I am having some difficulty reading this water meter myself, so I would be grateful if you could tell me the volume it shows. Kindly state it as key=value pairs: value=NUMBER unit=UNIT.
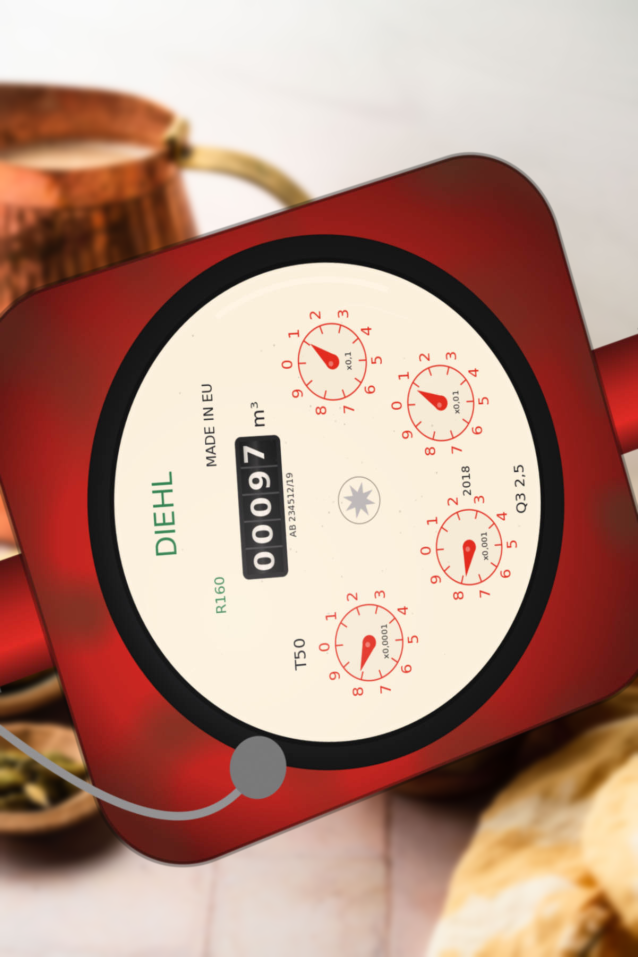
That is value=97.1078 unit=m³
